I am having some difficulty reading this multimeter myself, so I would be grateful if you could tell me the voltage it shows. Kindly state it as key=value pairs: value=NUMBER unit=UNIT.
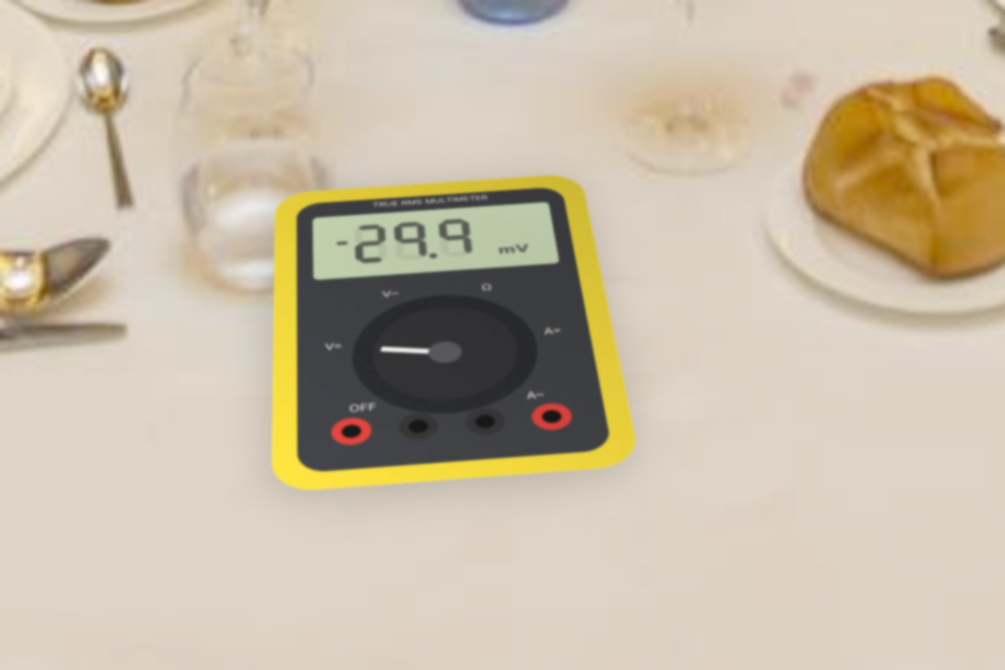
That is value=-29.9 unit=mV
